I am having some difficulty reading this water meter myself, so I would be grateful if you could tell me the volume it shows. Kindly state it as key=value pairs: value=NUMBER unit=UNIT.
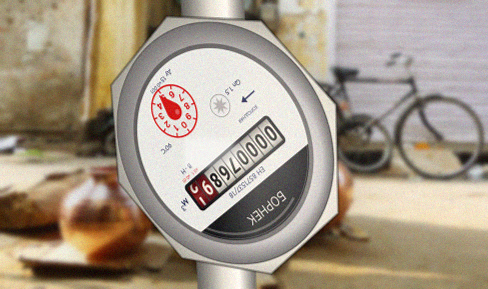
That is value=768.914 unit=m³
